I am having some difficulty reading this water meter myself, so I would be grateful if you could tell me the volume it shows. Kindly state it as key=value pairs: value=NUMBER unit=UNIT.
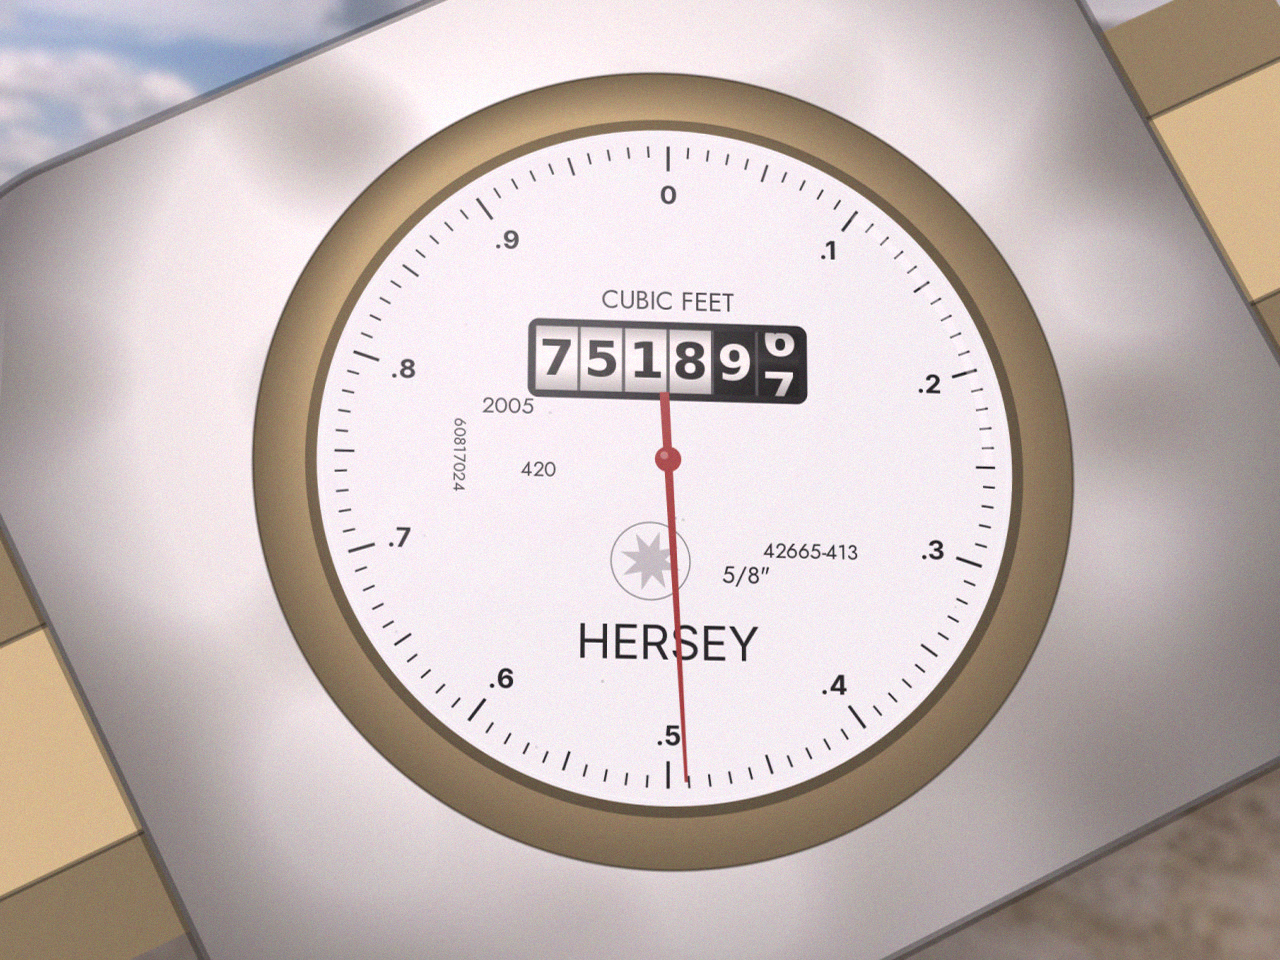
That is value=751896.49 unit=ft³
